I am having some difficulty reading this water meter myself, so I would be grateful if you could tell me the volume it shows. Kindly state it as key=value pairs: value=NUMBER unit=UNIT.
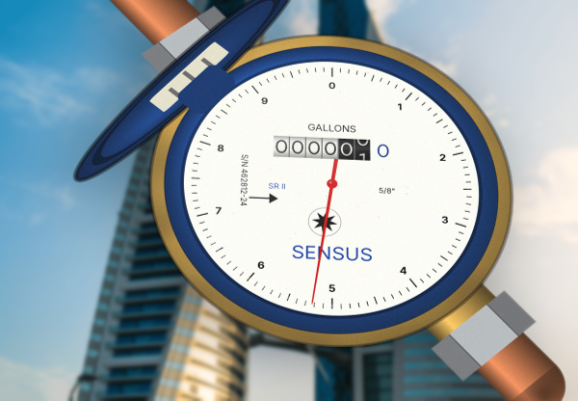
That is value=5.2 unit=gal
